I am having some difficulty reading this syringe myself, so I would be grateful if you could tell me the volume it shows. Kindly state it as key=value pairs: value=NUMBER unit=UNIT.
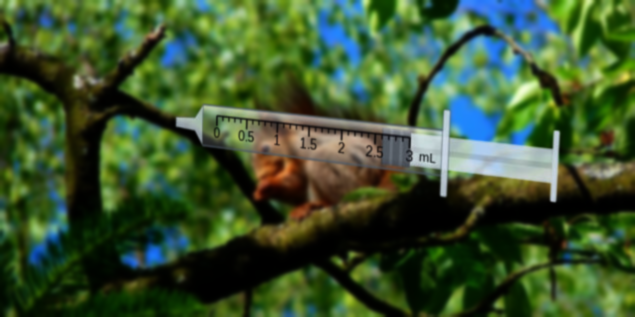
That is value=2.6 unit=mL
